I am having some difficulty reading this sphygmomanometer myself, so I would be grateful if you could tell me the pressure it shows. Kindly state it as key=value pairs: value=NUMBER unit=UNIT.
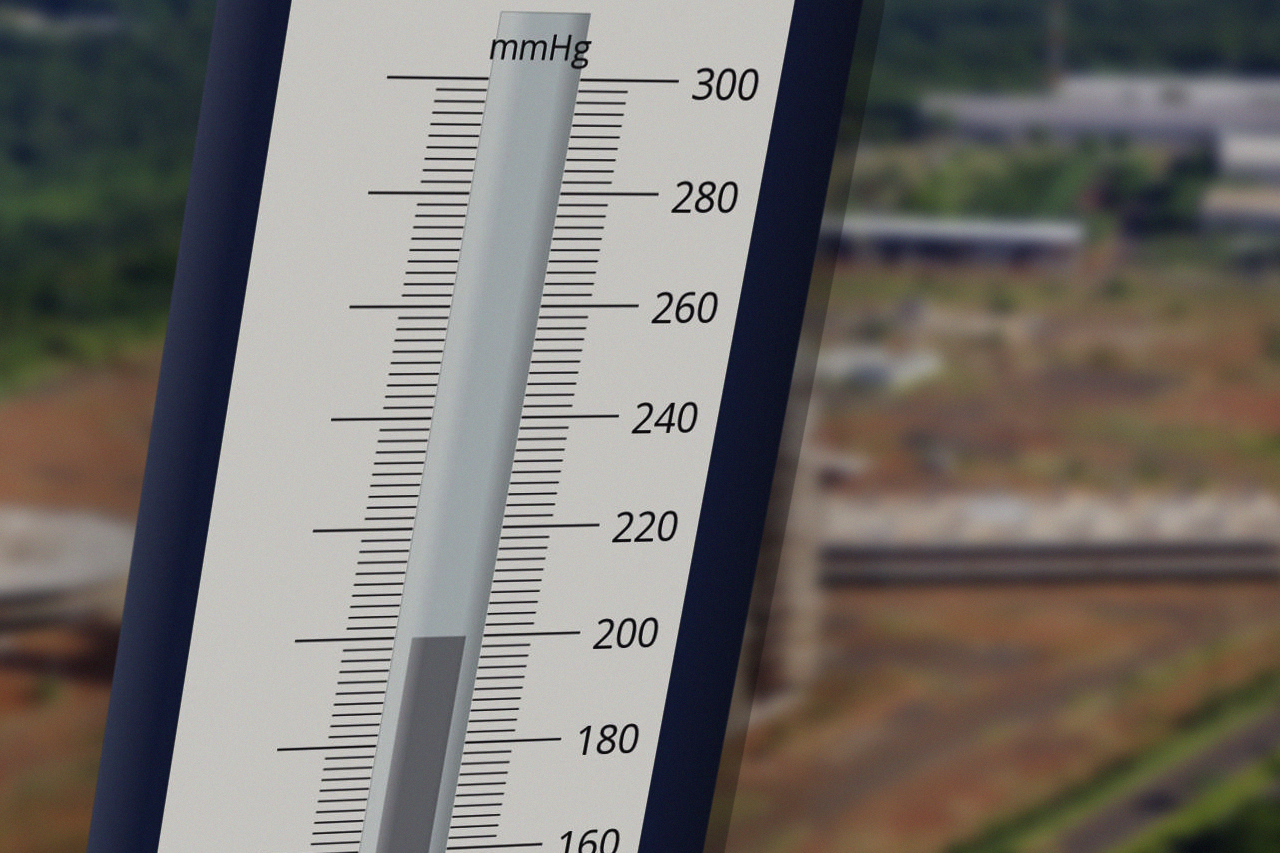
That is value=200 unit=mmHg
